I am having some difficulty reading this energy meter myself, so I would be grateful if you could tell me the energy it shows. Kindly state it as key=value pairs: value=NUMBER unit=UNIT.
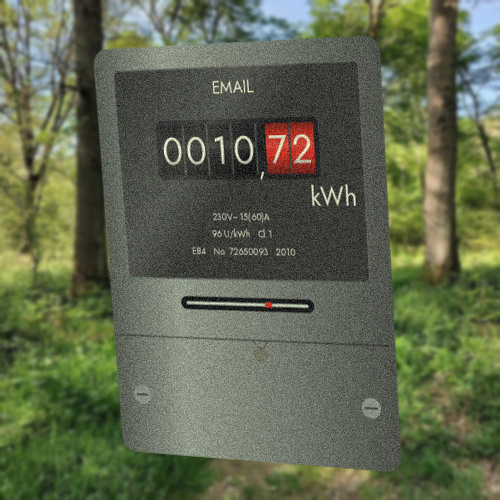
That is value=10.72 unit=kWh
